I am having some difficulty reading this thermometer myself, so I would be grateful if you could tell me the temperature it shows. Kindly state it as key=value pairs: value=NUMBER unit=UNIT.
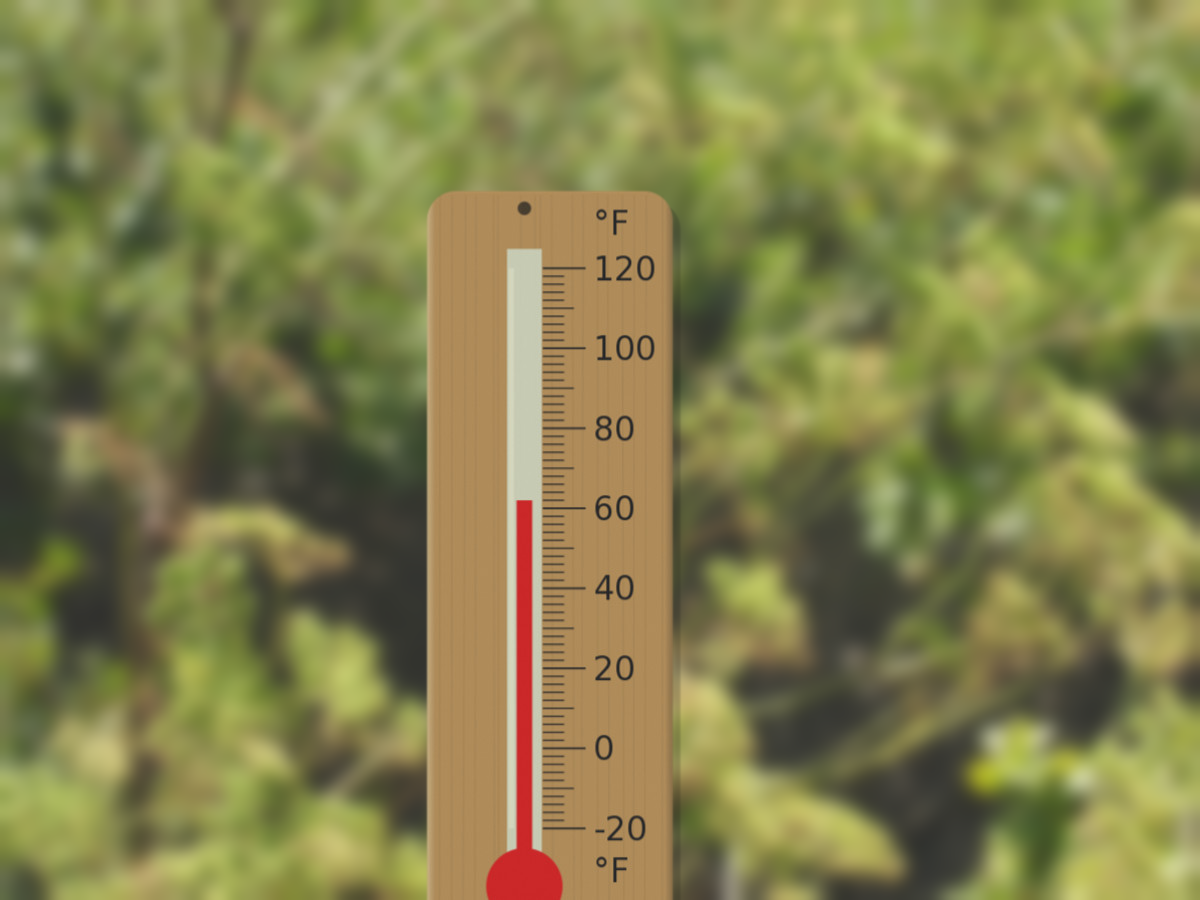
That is value=62 unit=°F
